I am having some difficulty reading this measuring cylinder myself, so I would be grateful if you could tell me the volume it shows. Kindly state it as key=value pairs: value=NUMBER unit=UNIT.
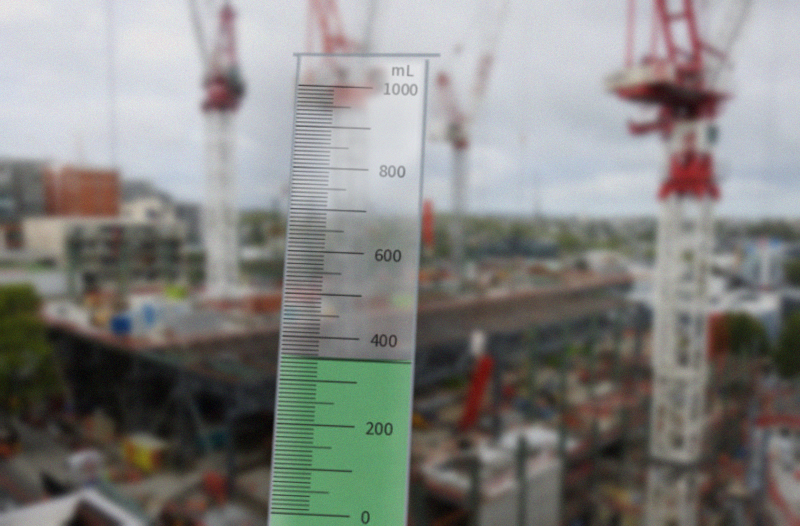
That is value=350 unit=mL
